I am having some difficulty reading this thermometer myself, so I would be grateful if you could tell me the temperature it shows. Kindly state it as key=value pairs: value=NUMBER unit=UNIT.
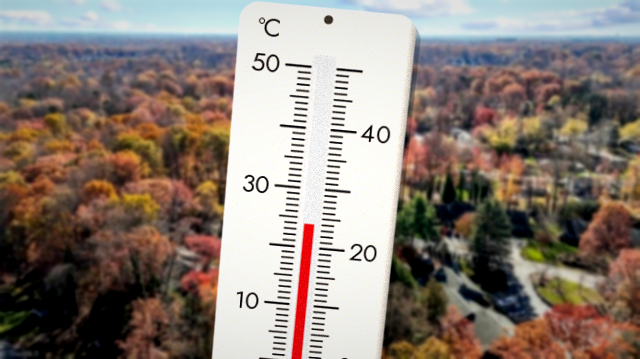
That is value=24 unit=°C
